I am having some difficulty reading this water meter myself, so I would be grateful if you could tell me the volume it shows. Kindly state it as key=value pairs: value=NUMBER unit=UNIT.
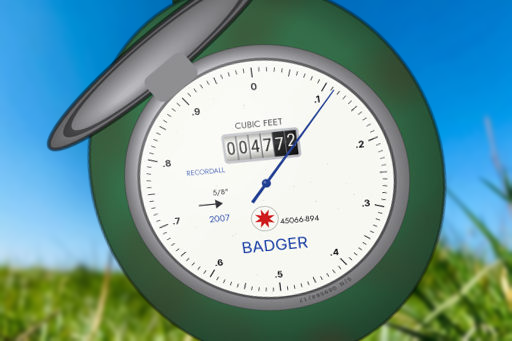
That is value=4772.11 unit=ft³
